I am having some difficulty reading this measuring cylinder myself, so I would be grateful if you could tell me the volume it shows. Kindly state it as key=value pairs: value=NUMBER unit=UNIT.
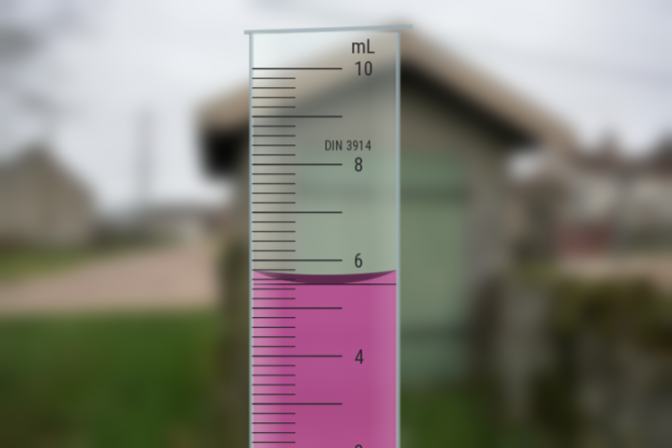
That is value=5.5 unit=mL
